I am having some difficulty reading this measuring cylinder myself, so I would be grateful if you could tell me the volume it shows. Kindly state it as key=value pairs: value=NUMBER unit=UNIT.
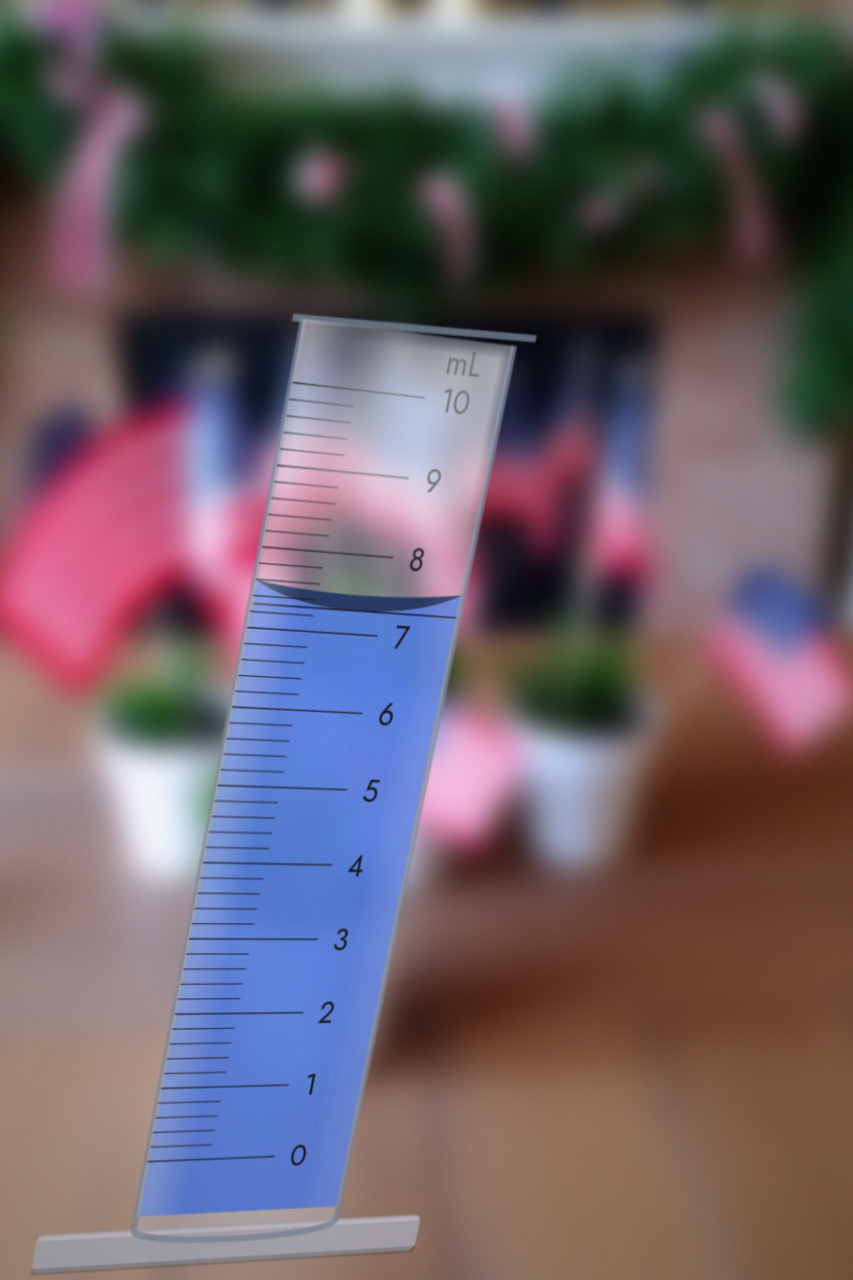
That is value=7.3 unit=mL
